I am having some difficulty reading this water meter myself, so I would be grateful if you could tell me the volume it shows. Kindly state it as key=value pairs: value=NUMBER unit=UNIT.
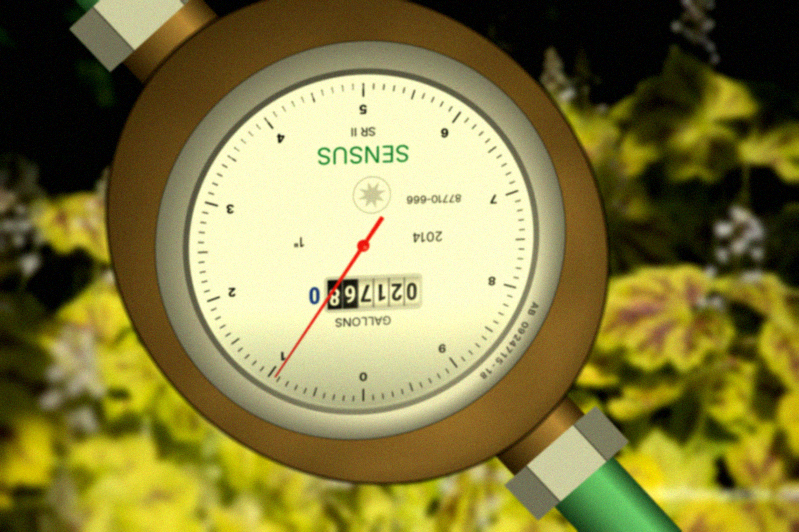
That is value=217680.9 unit=gal
